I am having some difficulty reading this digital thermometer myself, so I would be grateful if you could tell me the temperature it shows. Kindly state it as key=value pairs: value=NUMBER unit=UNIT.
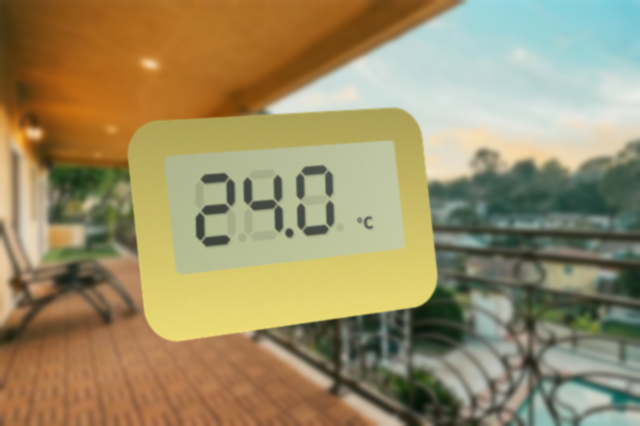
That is value=24.0 unit=°C
